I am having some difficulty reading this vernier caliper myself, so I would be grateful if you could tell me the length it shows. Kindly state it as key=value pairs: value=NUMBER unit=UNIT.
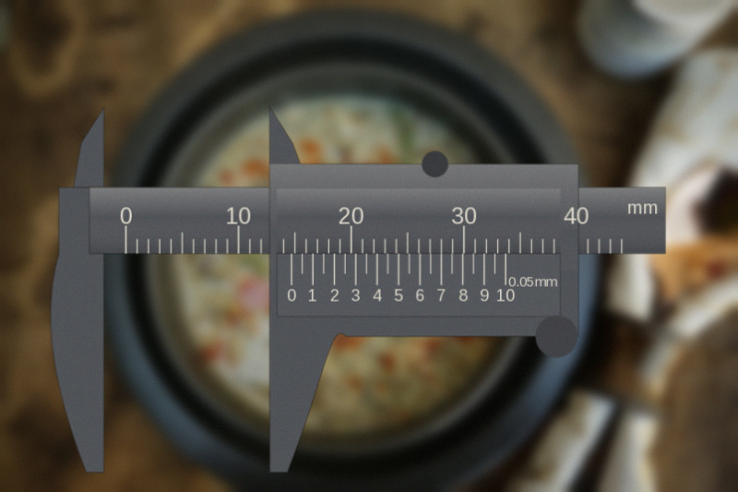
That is value=14.7 unit=mm
